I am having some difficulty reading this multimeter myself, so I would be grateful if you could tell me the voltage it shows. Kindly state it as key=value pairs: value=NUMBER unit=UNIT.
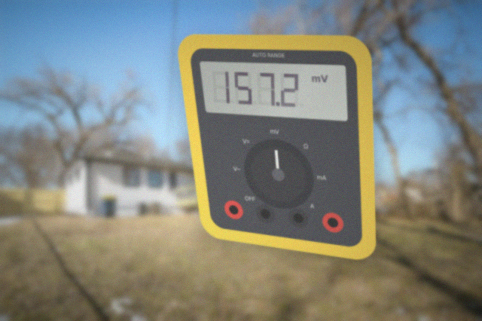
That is value=157.2 unit=mV
